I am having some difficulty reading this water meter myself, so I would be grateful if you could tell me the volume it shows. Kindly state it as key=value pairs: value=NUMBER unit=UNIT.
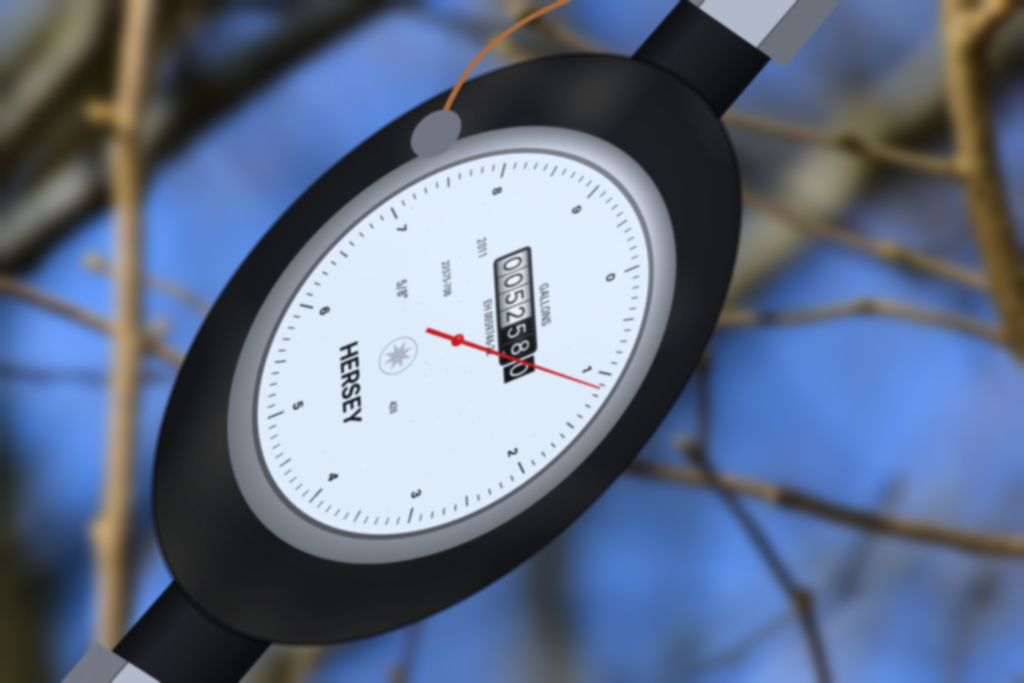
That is value=52581.1 unit=gal
